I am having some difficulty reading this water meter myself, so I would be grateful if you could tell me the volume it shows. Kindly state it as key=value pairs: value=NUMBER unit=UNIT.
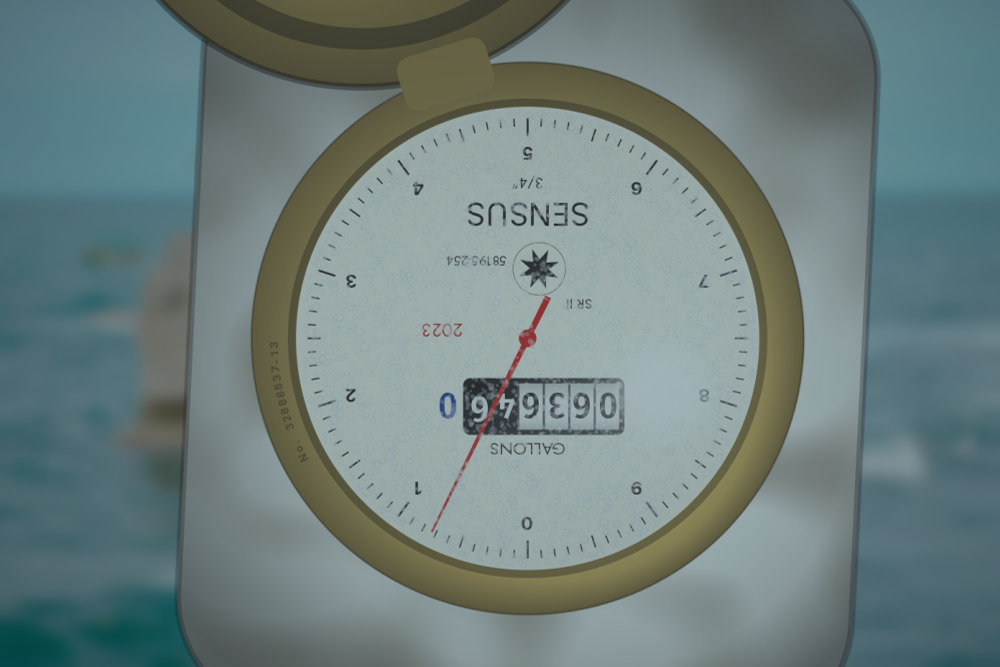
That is value=636460.7 unit=gal
